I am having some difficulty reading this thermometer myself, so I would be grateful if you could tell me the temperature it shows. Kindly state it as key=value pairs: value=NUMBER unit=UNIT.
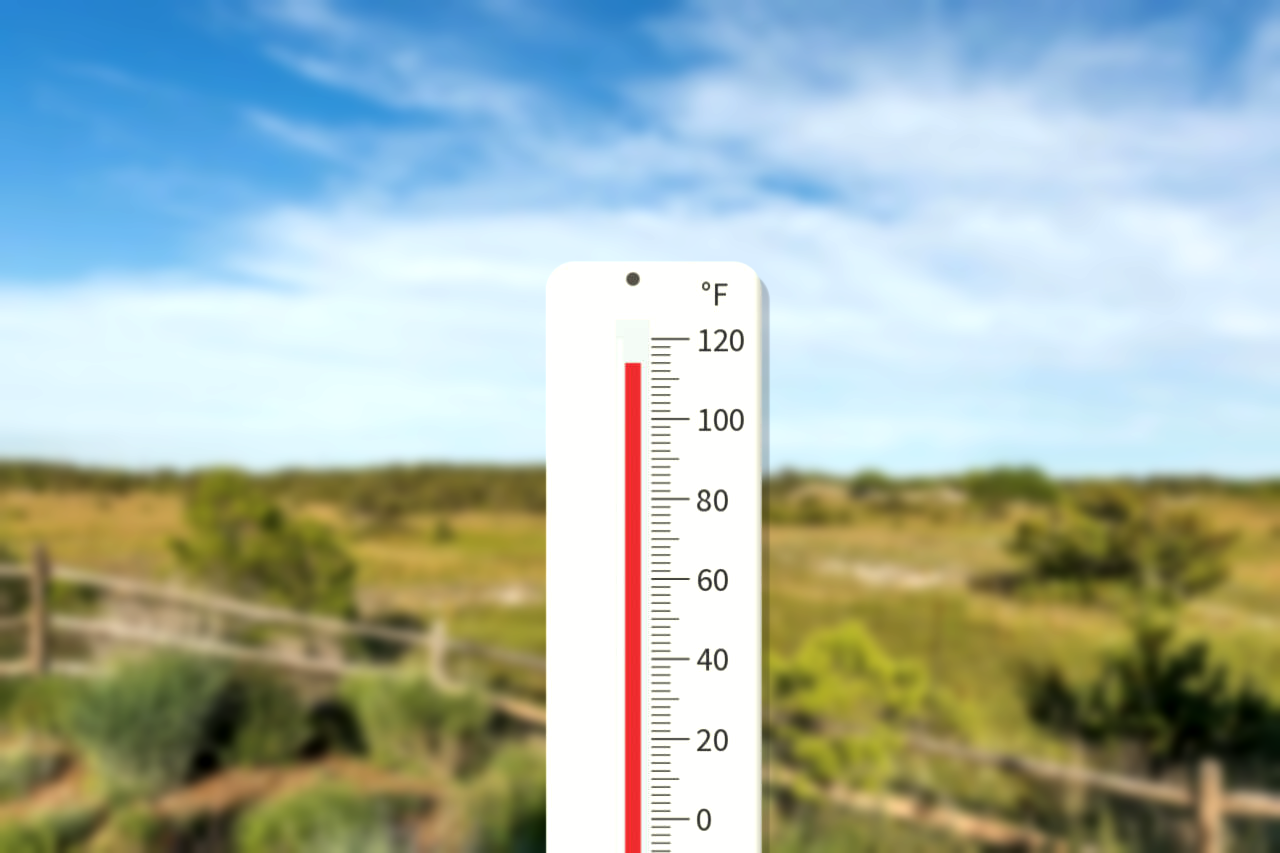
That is value=114 unit=°F
